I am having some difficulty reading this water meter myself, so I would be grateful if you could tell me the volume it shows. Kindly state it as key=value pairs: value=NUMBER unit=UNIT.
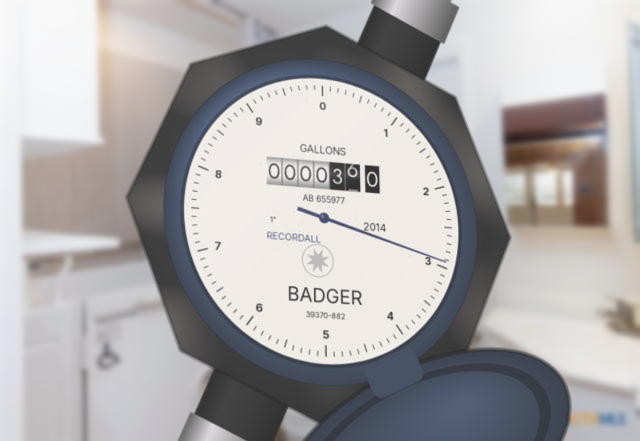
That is value=362.9 unit=gal
